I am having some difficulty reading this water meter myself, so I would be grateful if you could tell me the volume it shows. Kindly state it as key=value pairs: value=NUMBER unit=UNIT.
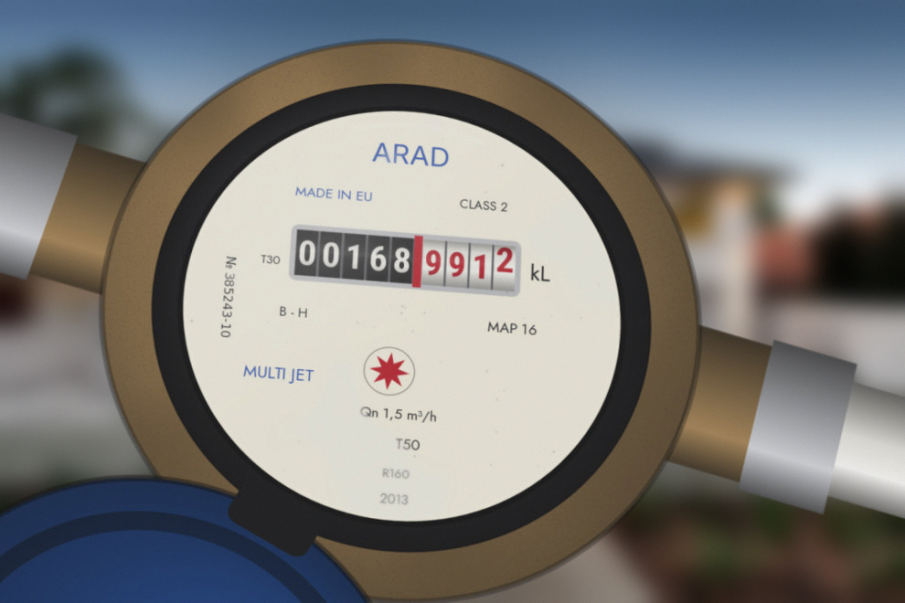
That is value=168.9912 unit=kL
